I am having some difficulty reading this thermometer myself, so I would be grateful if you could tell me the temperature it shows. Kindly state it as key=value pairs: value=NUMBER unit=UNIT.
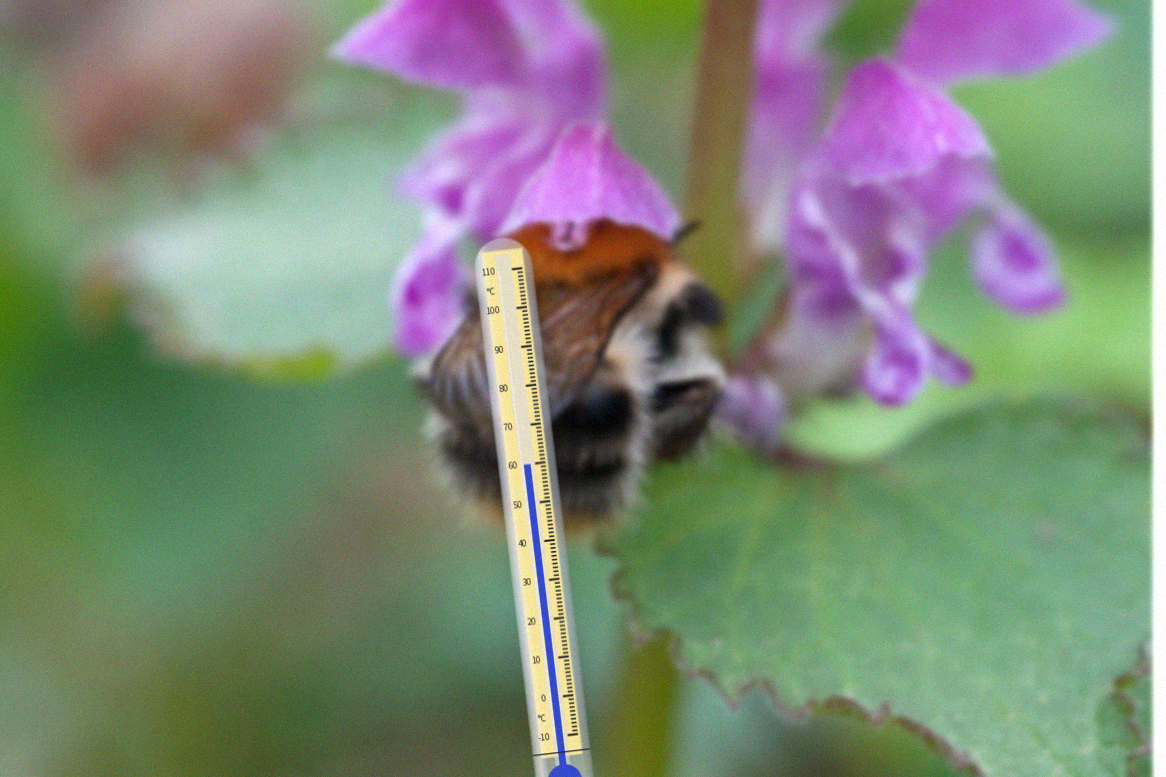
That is value=60 unit=°C
